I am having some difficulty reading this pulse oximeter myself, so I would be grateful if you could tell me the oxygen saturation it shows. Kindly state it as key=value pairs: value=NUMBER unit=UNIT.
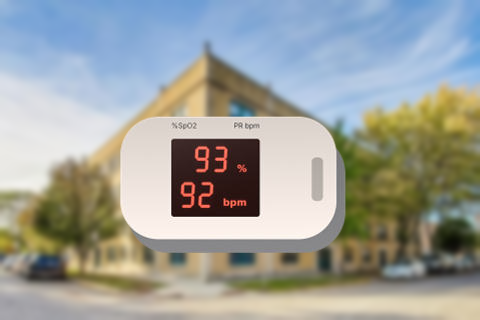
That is value=93 unit=%
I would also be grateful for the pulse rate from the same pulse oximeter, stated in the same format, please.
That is value=92 unit=bpm
